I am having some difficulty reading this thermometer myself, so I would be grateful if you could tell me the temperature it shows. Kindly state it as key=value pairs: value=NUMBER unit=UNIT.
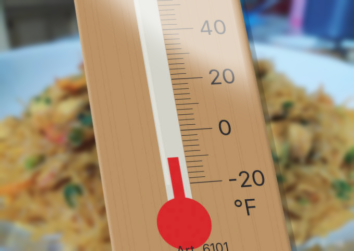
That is value=-10 unit=°F
